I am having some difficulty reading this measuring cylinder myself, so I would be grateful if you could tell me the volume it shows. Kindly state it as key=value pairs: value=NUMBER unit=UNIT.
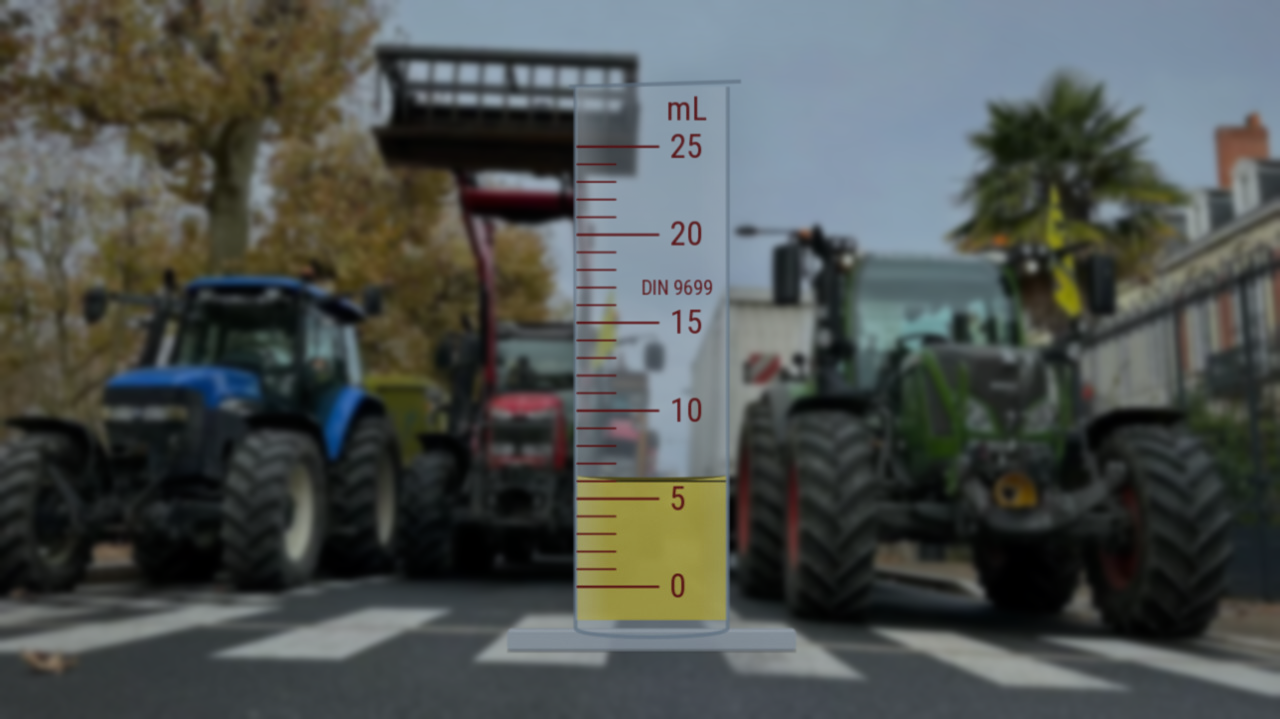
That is value=6 unit=mL
